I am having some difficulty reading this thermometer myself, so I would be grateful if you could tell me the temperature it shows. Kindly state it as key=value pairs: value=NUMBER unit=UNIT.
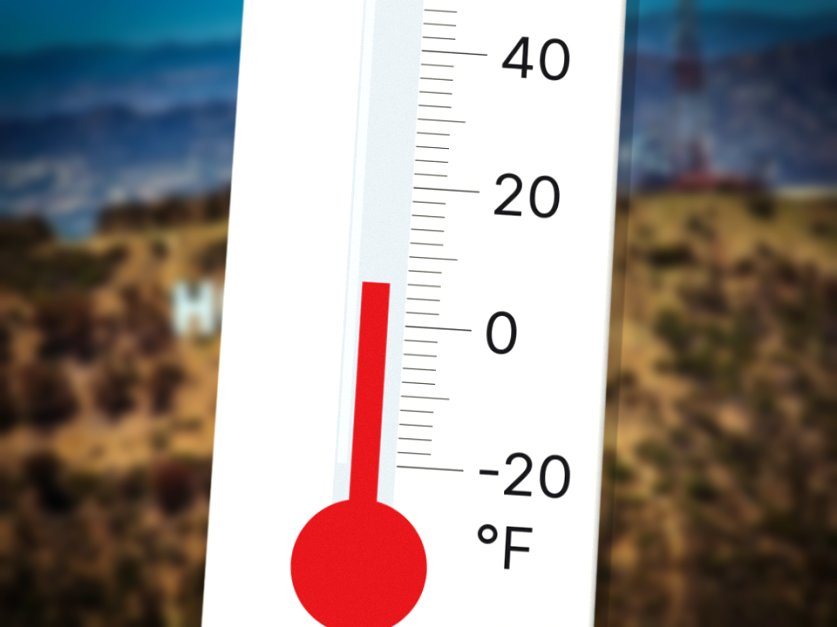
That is value=6 unit=°F
